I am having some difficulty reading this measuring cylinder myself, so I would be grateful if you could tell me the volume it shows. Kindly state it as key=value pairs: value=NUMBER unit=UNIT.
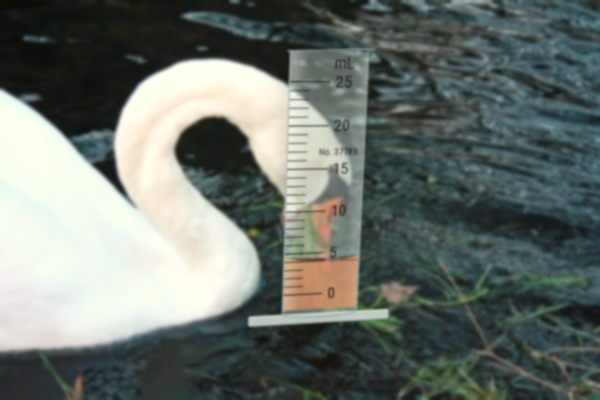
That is value=4 unit=mL
